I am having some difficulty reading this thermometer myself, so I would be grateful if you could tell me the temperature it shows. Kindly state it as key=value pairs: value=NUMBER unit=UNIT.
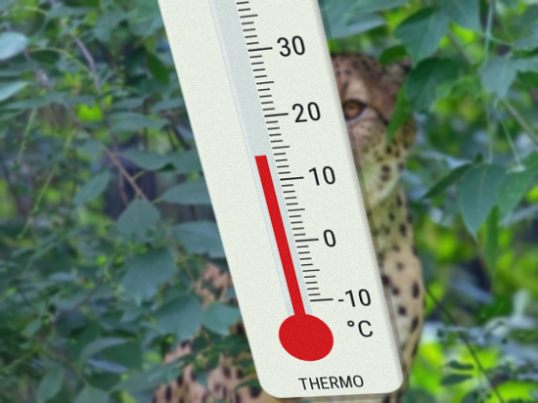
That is value=14 unit=°C
